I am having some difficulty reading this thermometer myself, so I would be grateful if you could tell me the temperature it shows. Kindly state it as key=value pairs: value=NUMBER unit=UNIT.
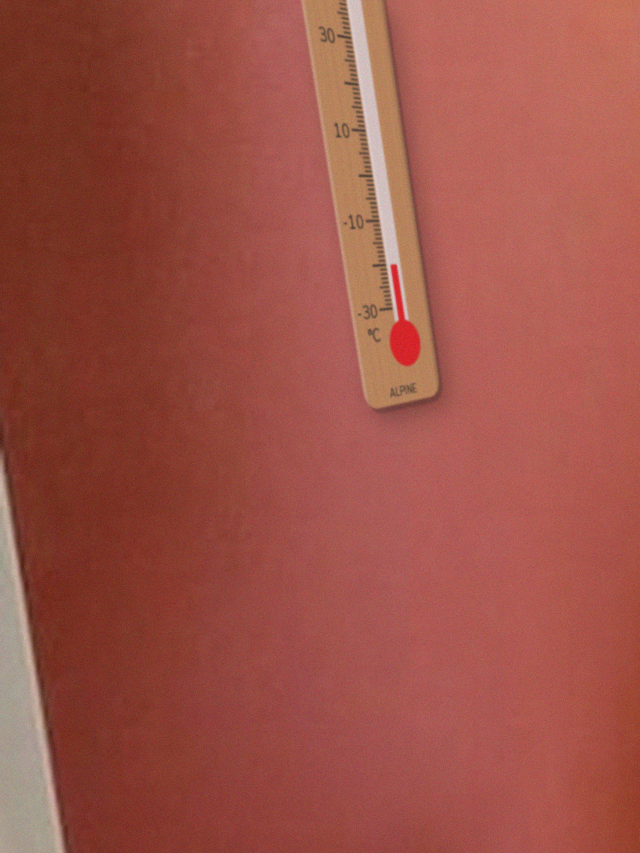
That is value=-20 unit=°C
